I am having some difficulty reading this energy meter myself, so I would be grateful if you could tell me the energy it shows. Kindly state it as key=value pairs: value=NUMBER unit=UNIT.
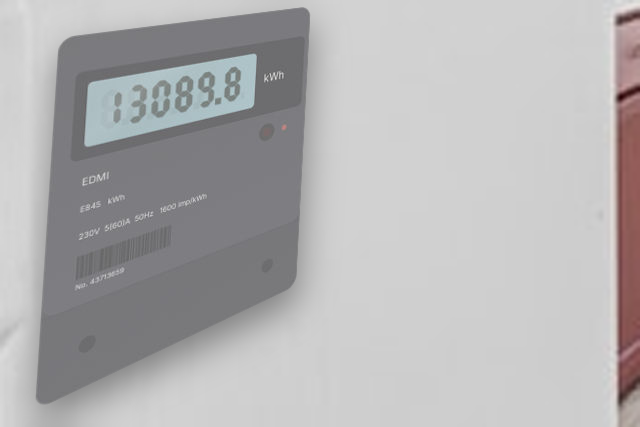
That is value=13089.8 unit=kWh
